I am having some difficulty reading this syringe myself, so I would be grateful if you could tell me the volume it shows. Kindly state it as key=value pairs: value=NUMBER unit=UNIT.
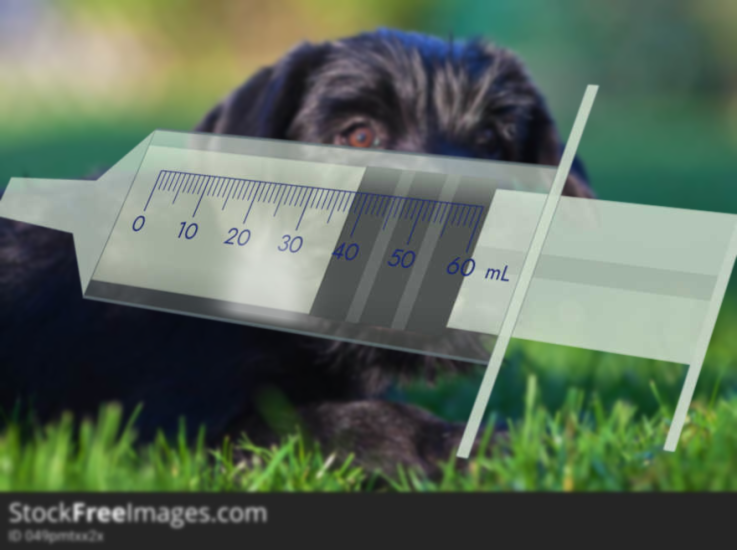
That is value=38 unit=mL
